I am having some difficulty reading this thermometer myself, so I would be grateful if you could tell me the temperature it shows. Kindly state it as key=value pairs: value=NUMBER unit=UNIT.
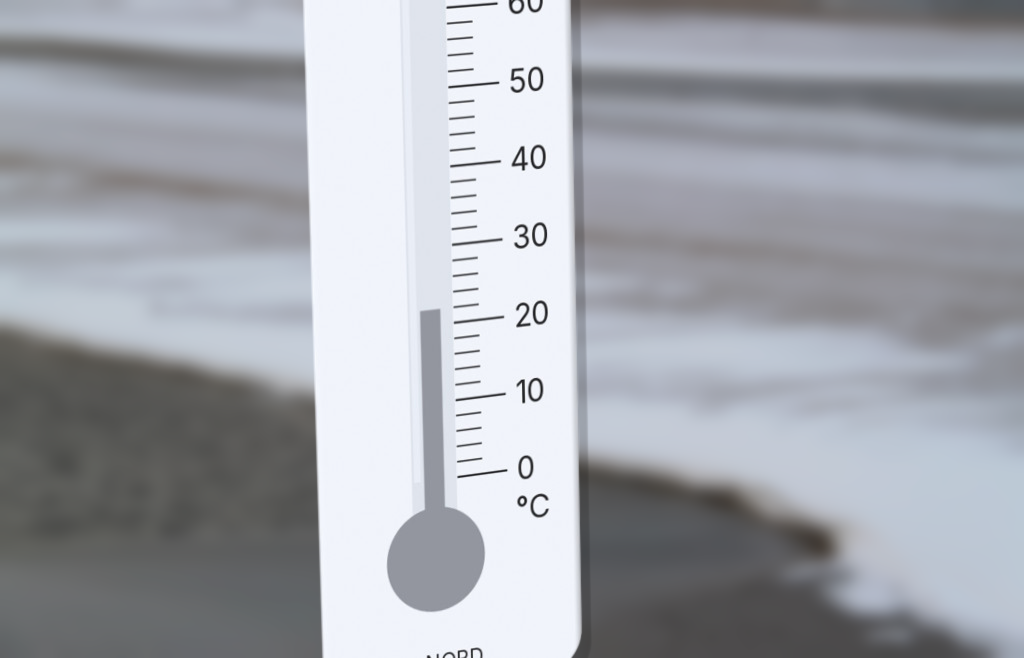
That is value=22 unit=°C
